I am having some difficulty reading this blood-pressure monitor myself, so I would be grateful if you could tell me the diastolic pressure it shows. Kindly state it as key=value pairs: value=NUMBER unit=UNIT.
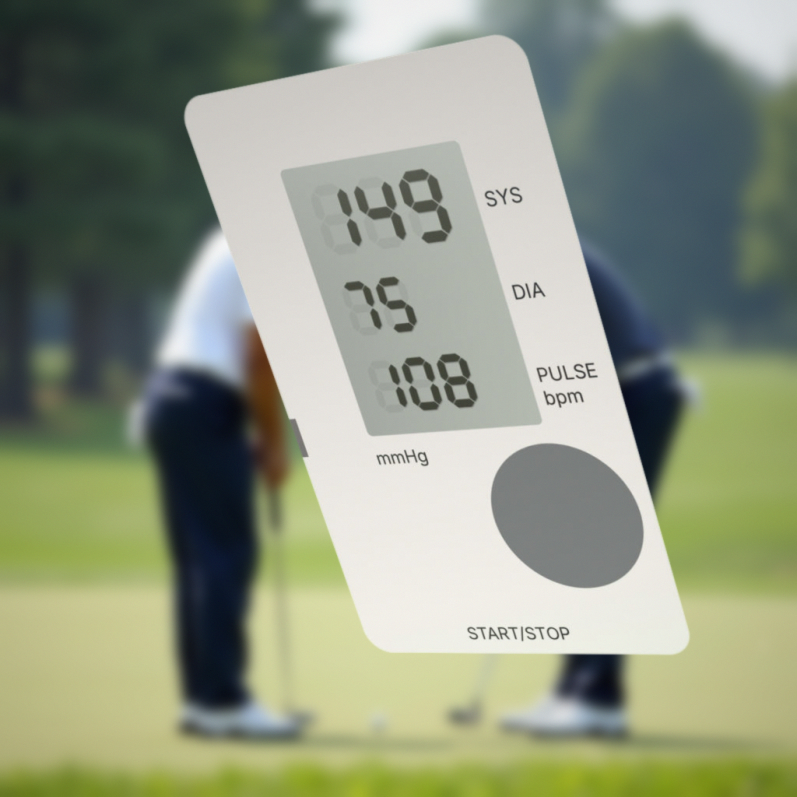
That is value=75 unit=mmHg
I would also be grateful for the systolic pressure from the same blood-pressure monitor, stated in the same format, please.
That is value=149 unit=mmHg
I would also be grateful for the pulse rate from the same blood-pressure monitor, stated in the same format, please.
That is value=108 unit=bpm
